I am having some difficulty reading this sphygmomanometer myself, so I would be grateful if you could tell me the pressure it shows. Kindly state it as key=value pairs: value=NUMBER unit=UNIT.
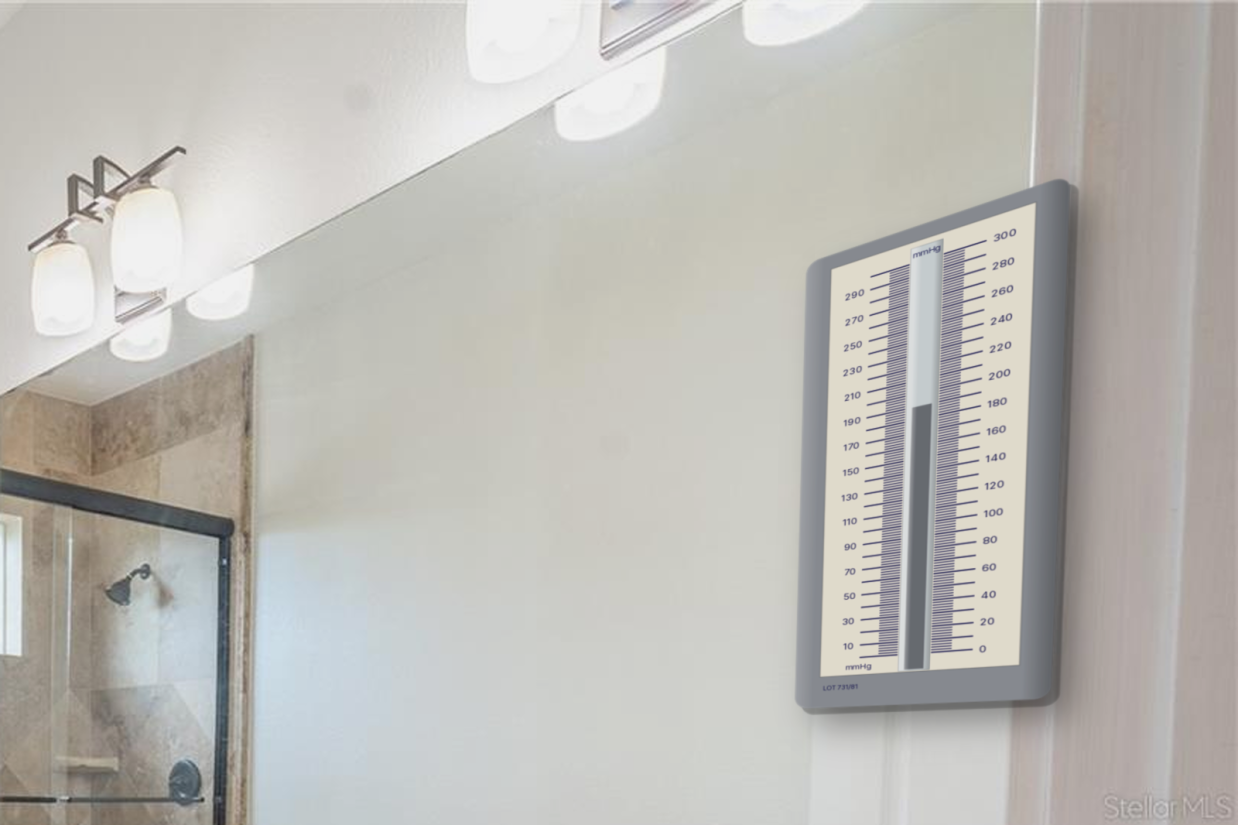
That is value=190 unit=mmHg
